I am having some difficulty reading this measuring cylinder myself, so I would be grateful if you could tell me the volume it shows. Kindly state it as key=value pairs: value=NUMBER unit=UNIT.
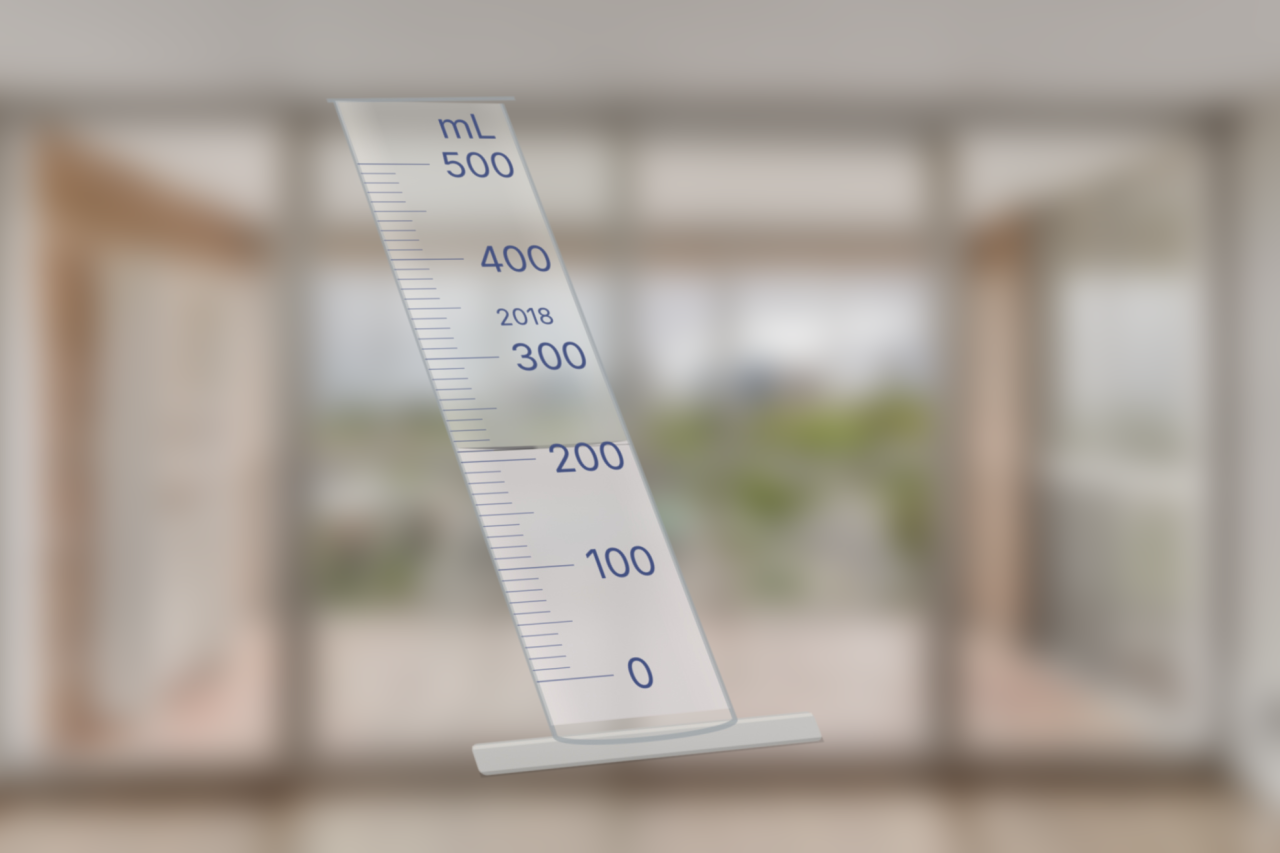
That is value=210 unit=mL
